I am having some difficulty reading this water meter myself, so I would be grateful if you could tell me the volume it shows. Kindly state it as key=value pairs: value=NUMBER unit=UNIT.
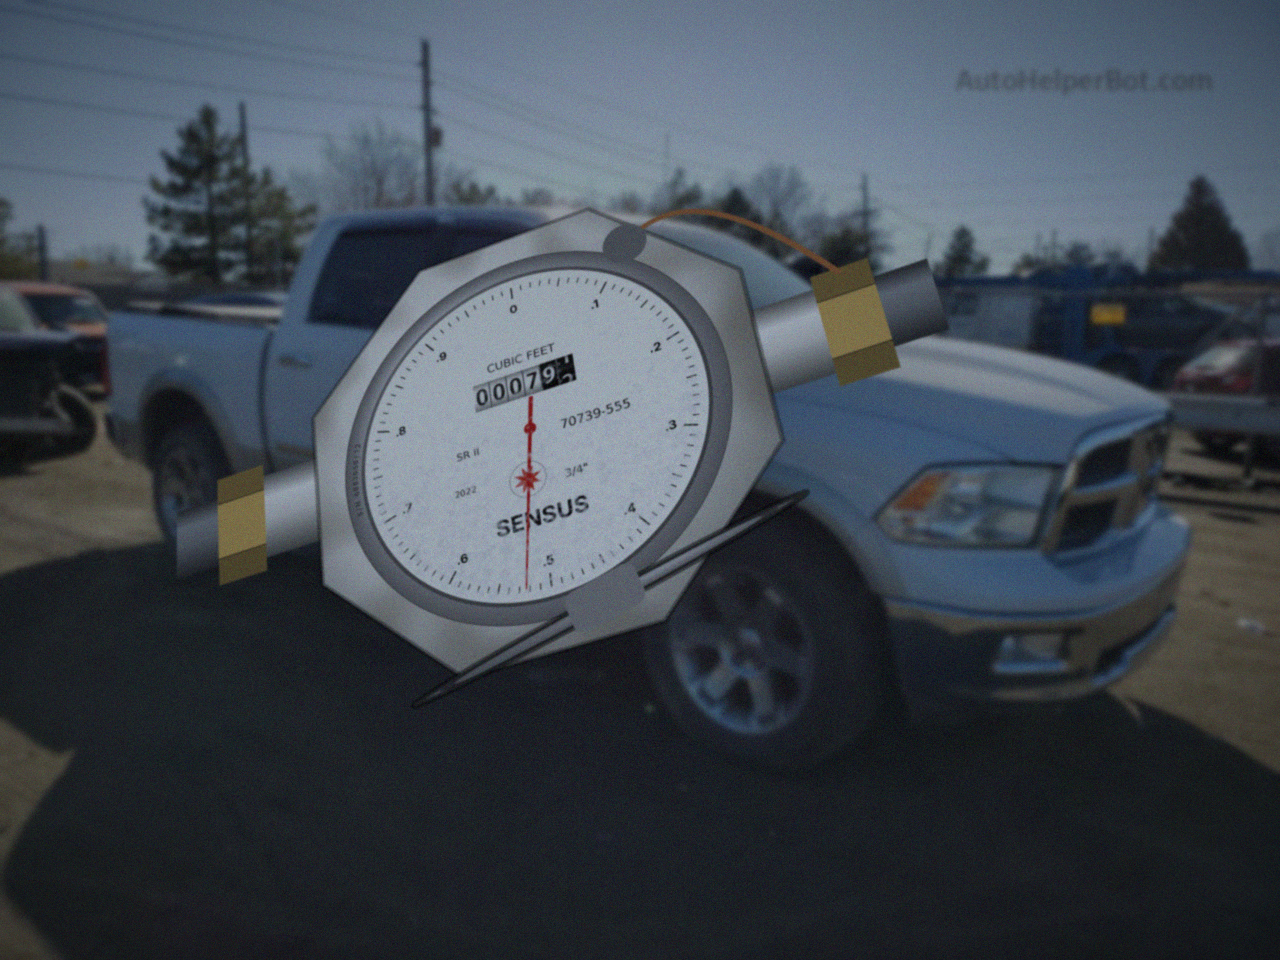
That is value=791.52 unit=ft³
